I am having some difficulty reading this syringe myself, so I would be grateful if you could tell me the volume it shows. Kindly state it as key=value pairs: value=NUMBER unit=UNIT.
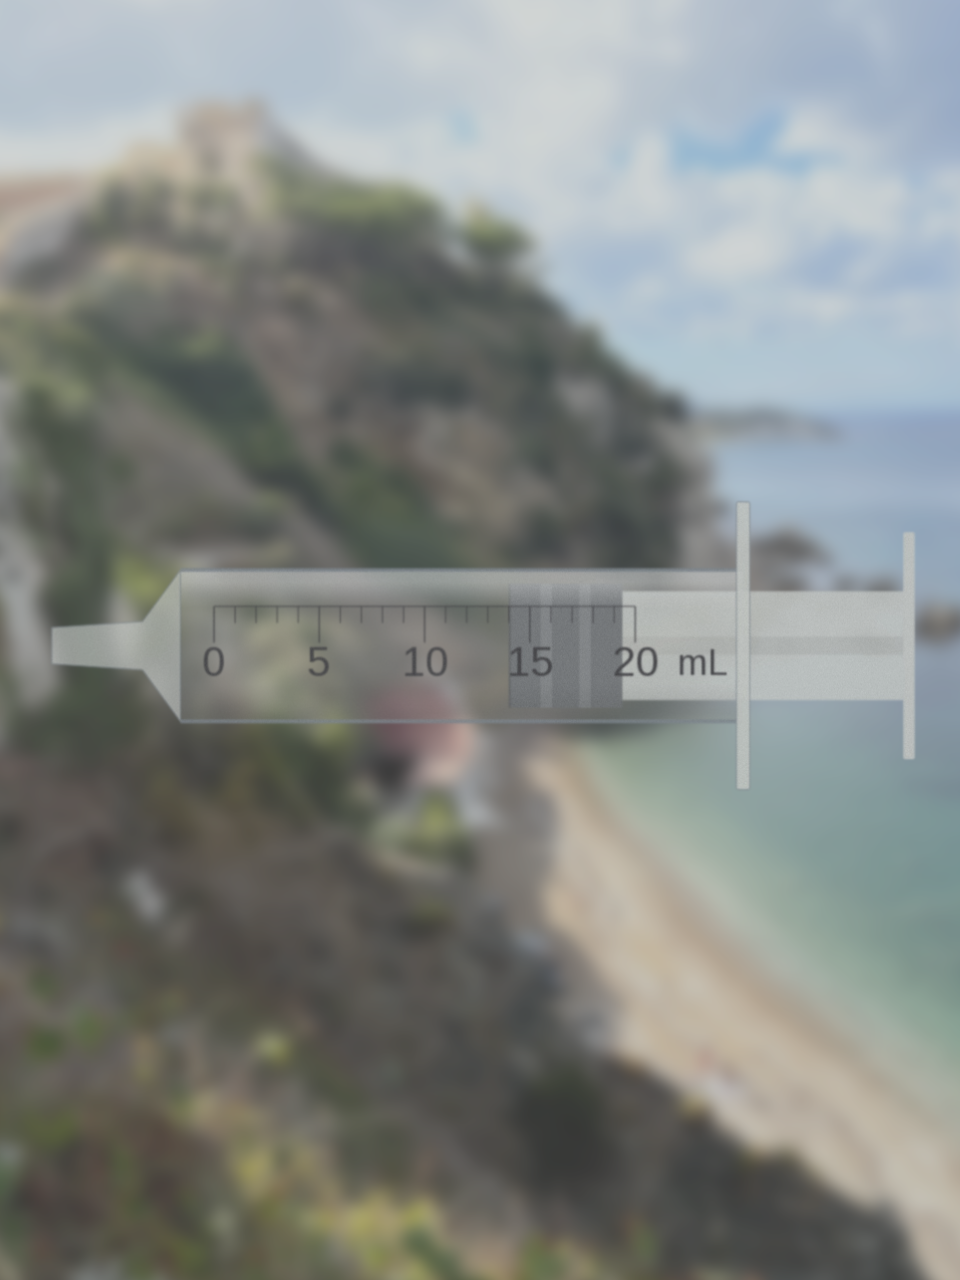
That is value=14 unit=mL
